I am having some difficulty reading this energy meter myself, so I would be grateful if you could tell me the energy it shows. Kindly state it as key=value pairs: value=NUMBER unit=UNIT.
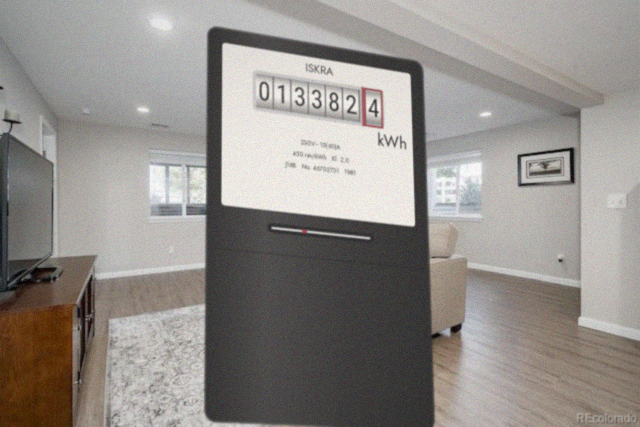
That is value=13382.4 unit=kWh
